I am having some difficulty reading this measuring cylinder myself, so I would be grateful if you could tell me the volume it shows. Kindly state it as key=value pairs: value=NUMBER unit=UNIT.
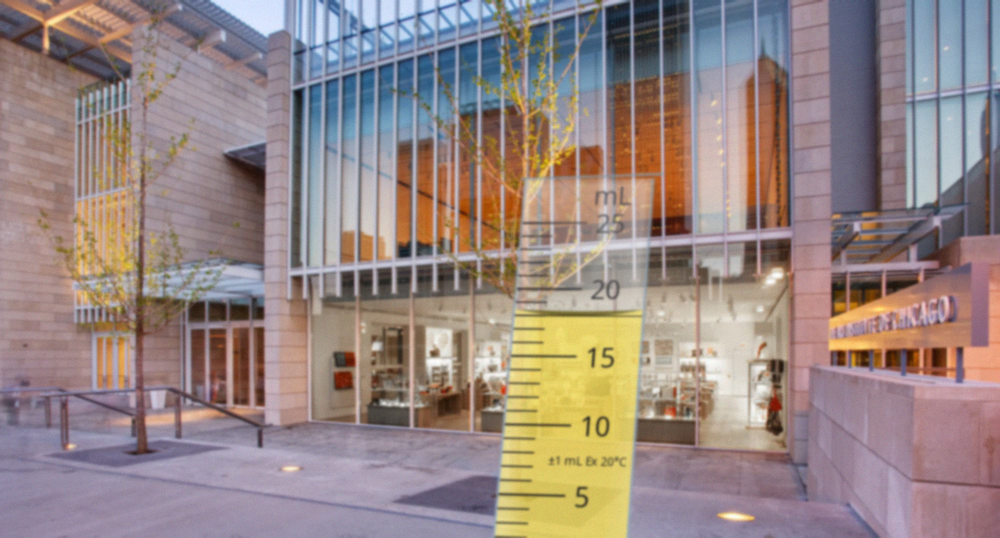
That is value=18 unit=mL
